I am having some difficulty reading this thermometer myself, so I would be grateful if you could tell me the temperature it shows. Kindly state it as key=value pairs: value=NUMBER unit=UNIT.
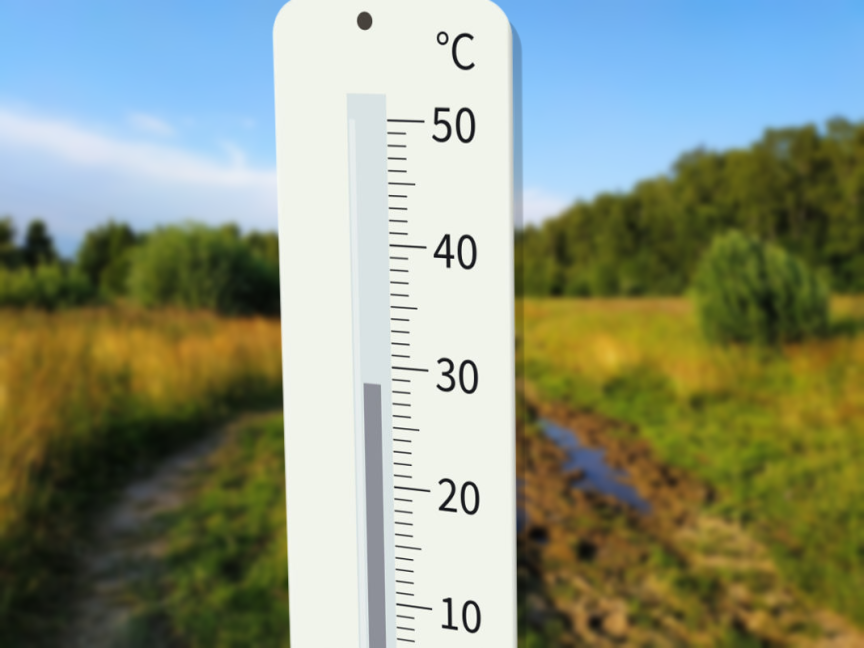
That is value=28.5 unit=°C
